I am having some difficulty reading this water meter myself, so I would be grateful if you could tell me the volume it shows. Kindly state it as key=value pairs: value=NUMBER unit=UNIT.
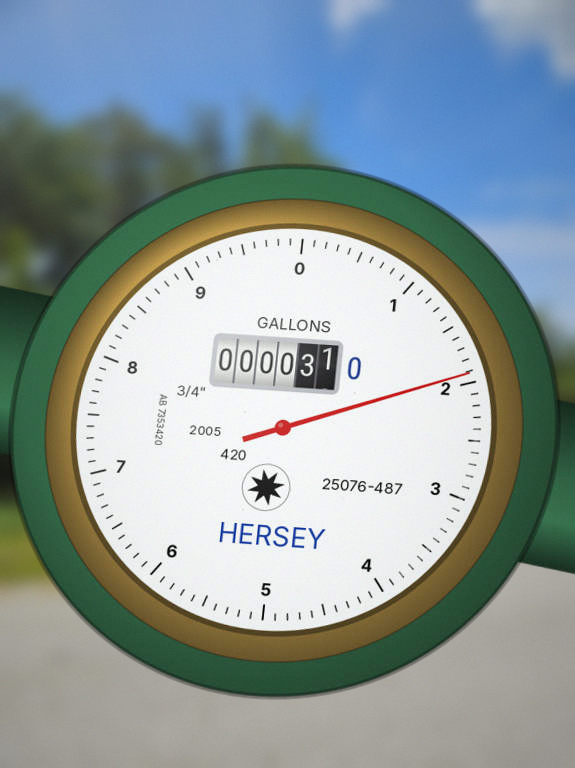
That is value=311.9 unit=gal
